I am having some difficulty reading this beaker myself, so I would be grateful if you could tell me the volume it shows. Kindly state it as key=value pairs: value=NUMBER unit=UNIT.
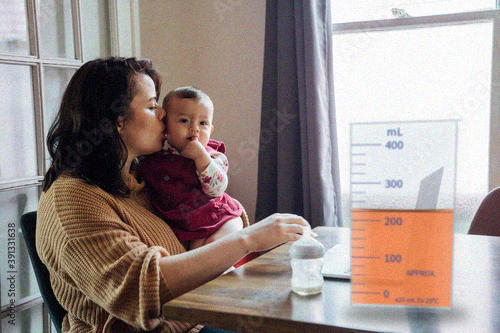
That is value=225 unit=mL
